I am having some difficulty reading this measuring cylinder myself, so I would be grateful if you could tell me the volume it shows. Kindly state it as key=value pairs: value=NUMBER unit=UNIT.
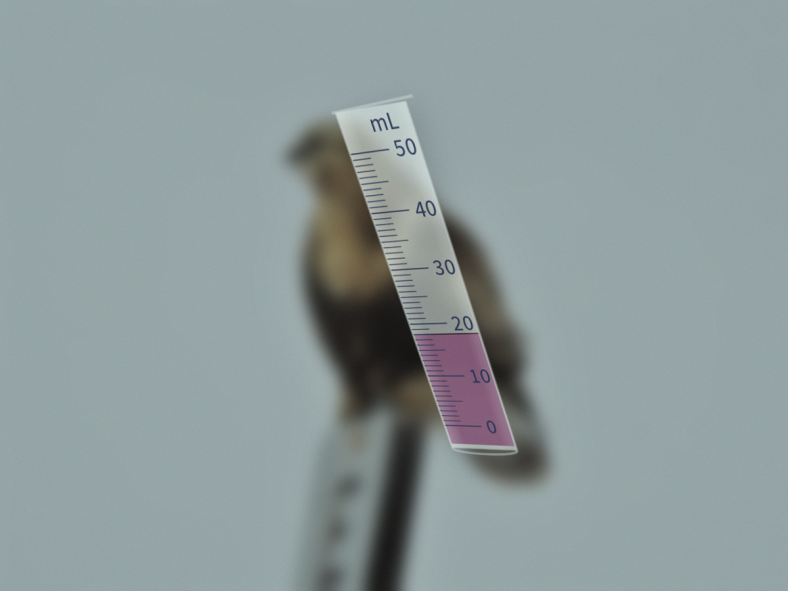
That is value=18 unit=mL
